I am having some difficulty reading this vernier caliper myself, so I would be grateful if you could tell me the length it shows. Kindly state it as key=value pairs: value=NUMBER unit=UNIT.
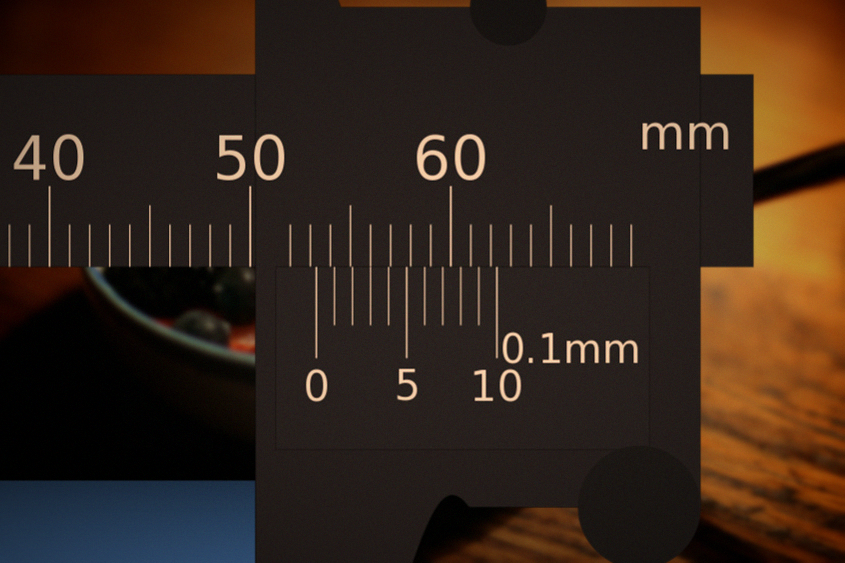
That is value=53.3 unit=mm
